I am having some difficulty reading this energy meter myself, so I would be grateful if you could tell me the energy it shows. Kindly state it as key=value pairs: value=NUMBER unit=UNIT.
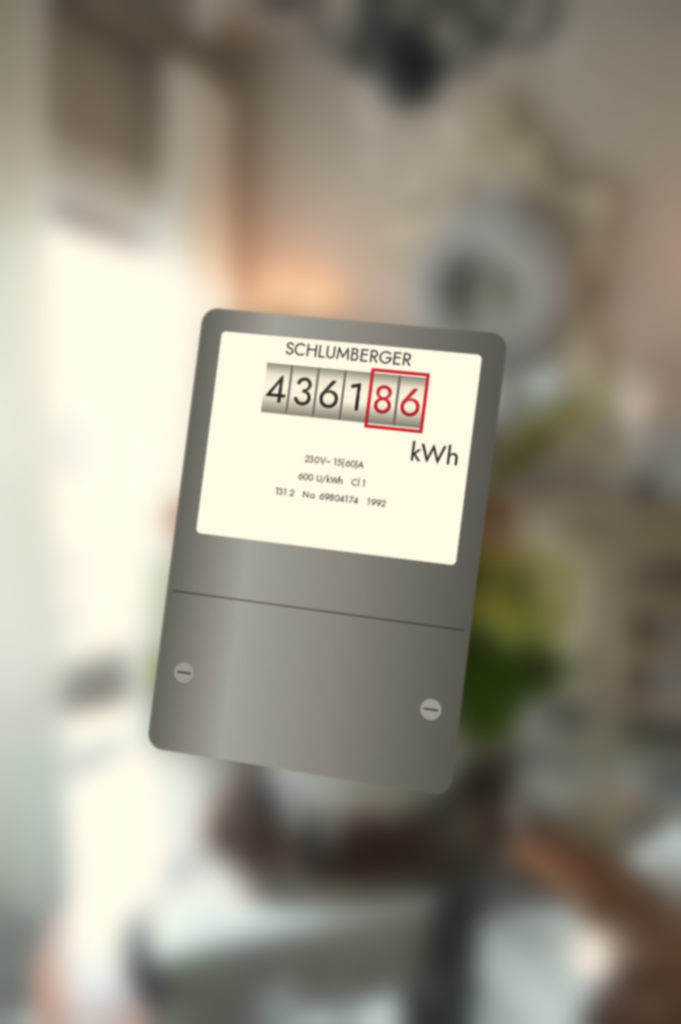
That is value=4361.86 unit=kWh
